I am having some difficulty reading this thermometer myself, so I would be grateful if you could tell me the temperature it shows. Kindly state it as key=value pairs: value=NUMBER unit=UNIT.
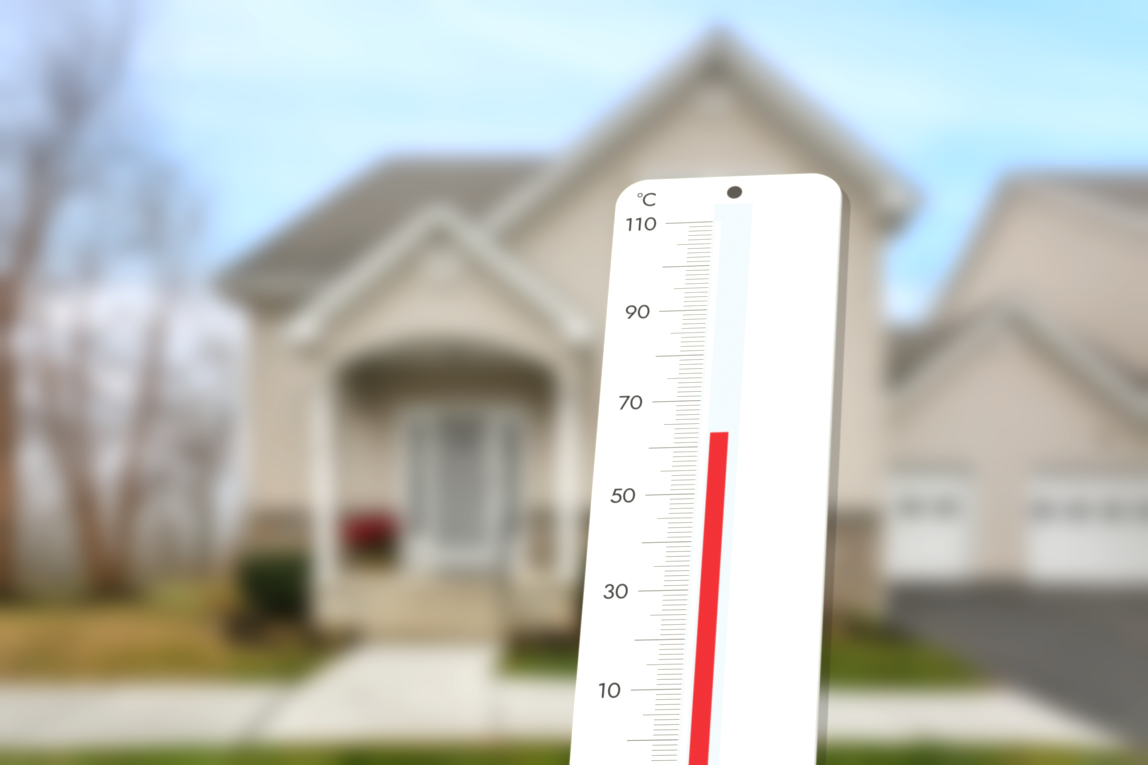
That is value=63 unit=°C
